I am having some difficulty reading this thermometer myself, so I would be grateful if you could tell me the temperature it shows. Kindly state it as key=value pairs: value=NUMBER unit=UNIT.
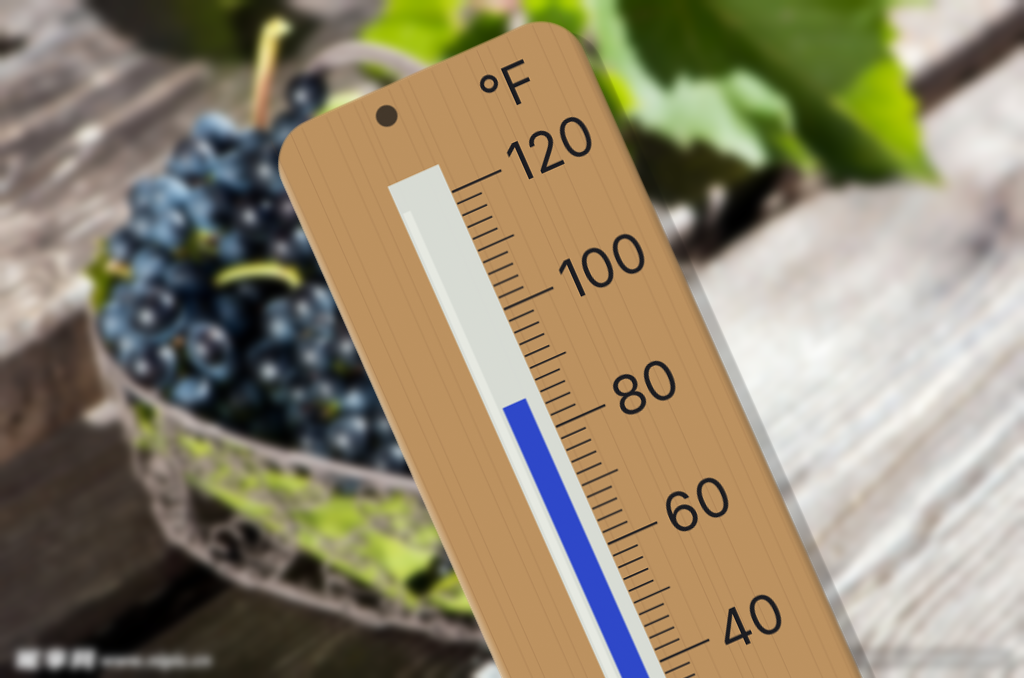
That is value=86 unit=°F
